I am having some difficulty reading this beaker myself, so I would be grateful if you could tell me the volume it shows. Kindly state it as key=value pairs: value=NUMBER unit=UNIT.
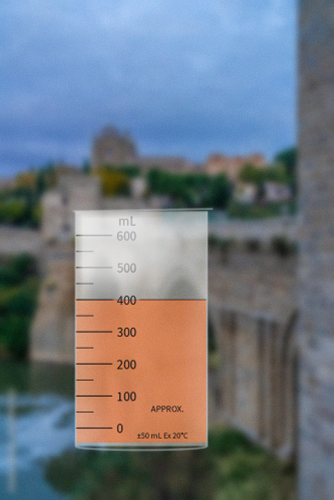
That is value=400 unit=mL
